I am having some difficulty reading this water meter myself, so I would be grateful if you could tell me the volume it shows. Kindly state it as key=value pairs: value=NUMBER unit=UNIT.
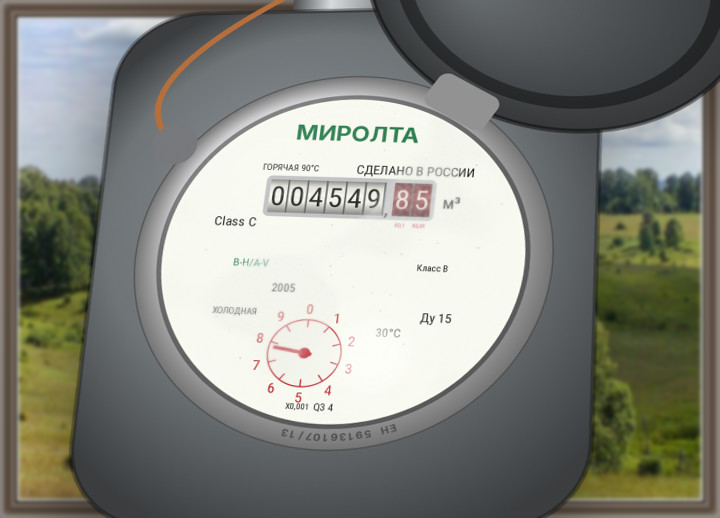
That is value=4549.857 unit=m³
